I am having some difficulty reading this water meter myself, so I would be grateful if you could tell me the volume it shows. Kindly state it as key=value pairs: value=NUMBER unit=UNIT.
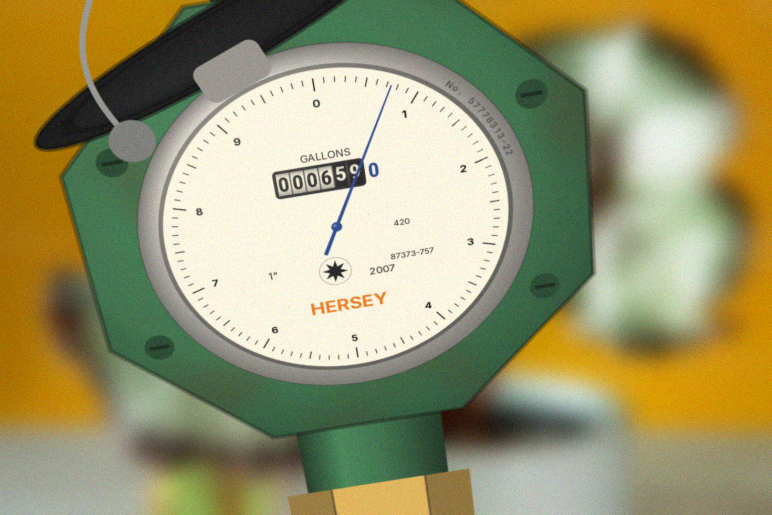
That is value=6590.7 unit=gal
